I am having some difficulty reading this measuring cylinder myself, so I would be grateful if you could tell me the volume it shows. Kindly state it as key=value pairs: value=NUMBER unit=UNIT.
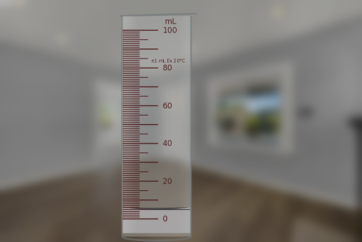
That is value=5 unit=mL
